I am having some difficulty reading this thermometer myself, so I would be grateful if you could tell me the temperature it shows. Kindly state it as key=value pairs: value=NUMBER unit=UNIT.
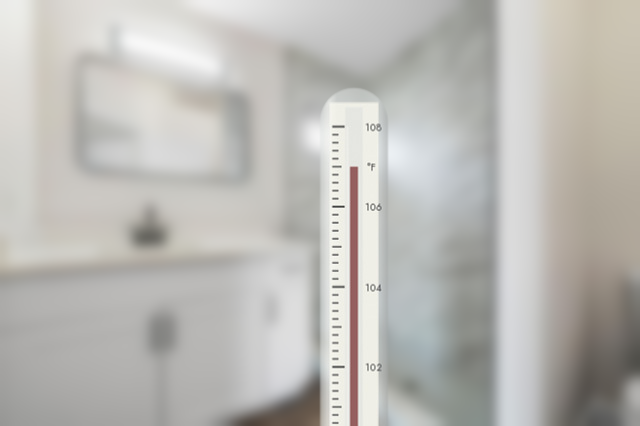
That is value=107 unit=°F
